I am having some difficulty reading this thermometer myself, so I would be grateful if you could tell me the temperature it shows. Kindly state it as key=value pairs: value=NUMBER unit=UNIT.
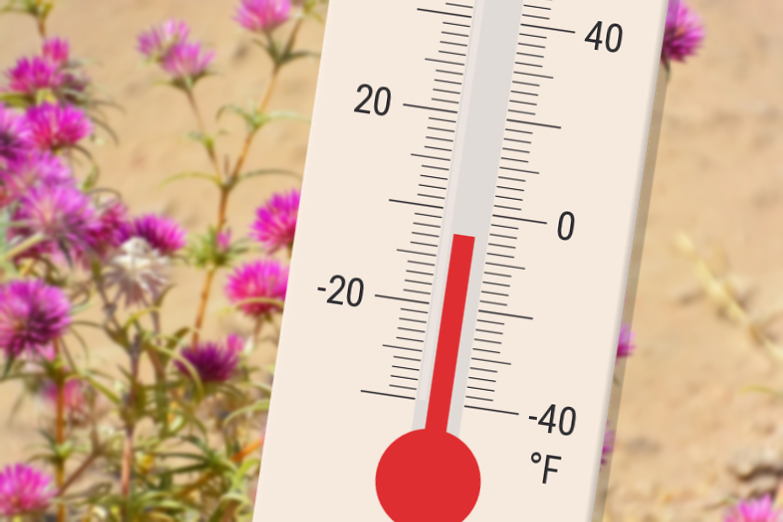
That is value=-5 unit=°F
